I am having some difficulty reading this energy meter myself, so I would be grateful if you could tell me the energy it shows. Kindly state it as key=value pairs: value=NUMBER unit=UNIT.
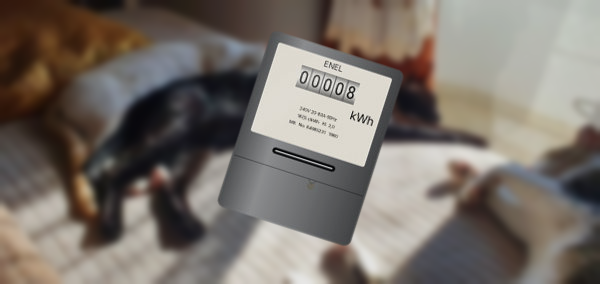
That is value=8 unit=kWh
